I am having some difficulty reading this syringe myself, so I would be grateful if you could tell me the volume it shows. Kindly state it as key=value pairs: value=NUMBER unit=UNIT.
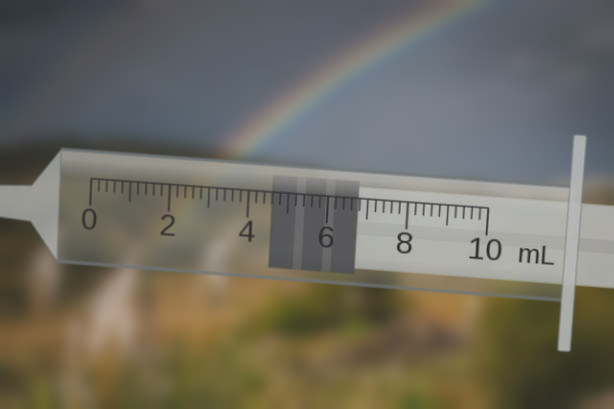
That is value=4.6 unit=mL
